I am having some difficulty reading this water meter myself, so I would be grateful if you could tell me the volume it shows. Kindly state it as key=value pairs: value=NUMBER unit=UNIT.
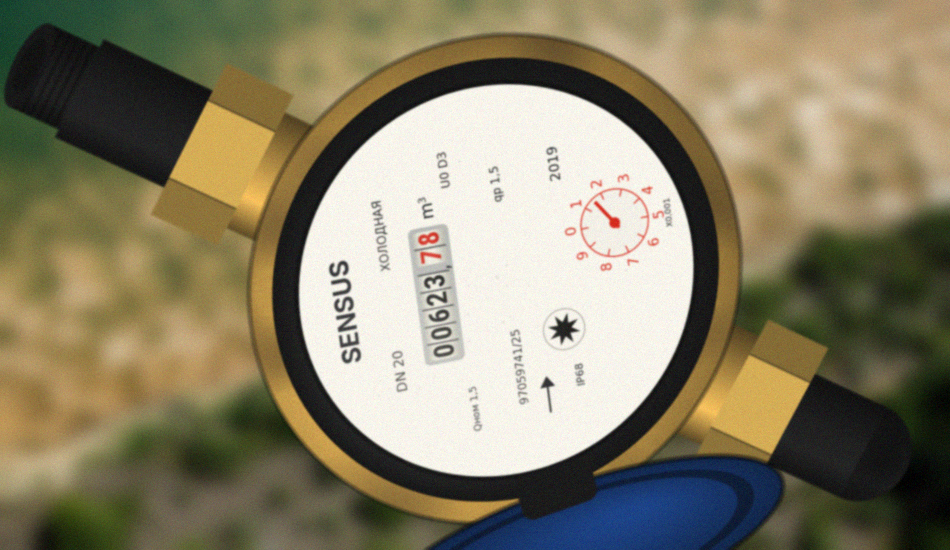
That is value=623.781 unit=m³
